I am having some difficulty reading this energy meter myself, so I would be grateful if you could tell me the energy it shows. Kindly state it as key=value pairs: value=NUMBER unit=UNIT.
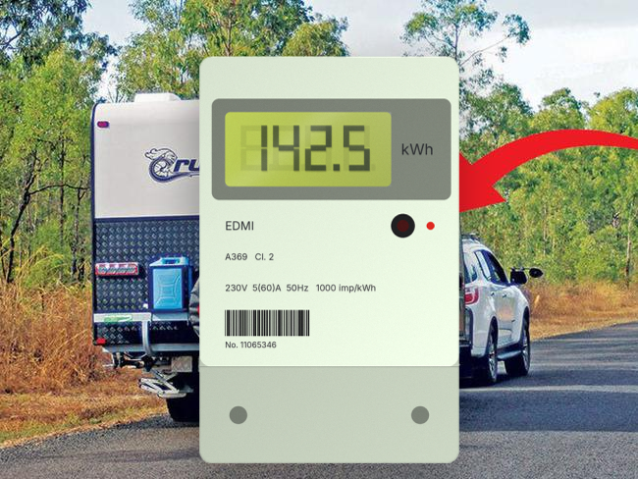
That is value=142.5 unit=kWh
